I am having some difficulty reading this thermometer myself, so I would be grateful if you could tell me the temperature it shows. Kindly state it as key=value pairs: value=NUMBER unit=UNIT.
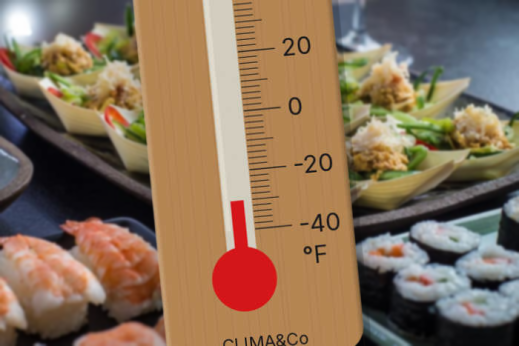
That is value=-30 unit=°F
